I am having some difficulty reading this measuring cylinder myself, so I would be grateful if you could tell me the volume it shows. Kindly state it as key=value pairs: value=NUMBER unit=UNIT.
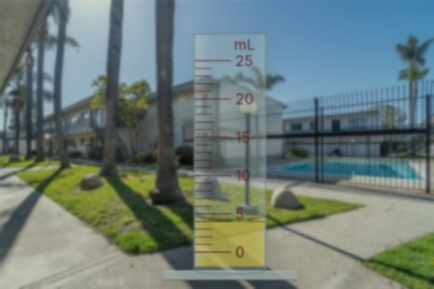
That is value=4 unit=mL
